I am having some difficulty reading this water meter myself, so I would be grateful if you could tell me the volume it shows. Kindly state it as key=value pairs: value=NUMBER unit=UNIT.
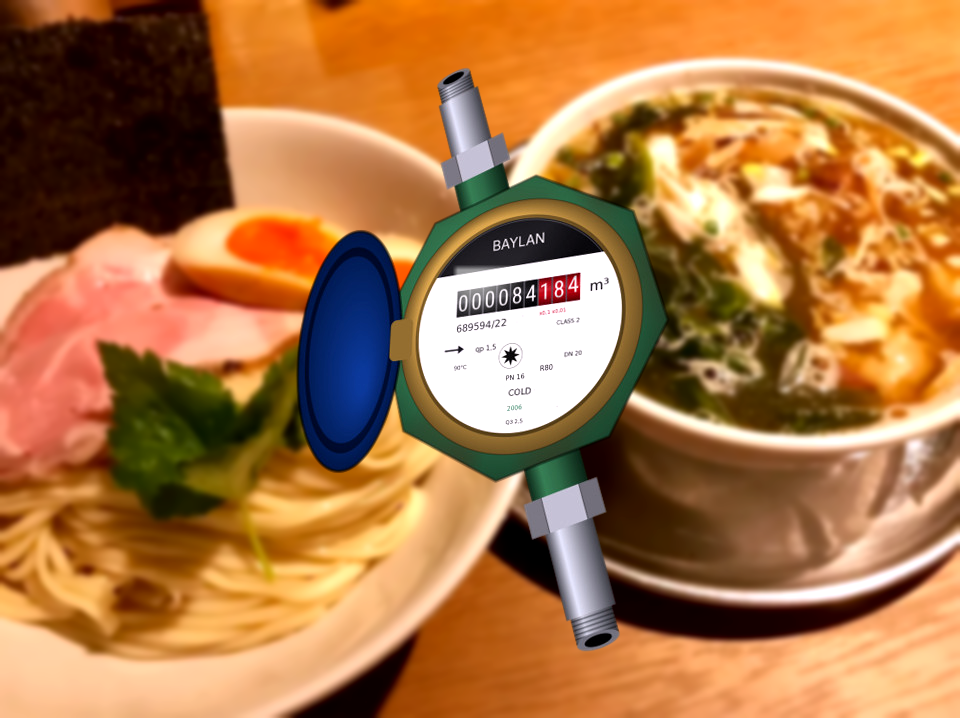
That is value=84.184 unit=m³
